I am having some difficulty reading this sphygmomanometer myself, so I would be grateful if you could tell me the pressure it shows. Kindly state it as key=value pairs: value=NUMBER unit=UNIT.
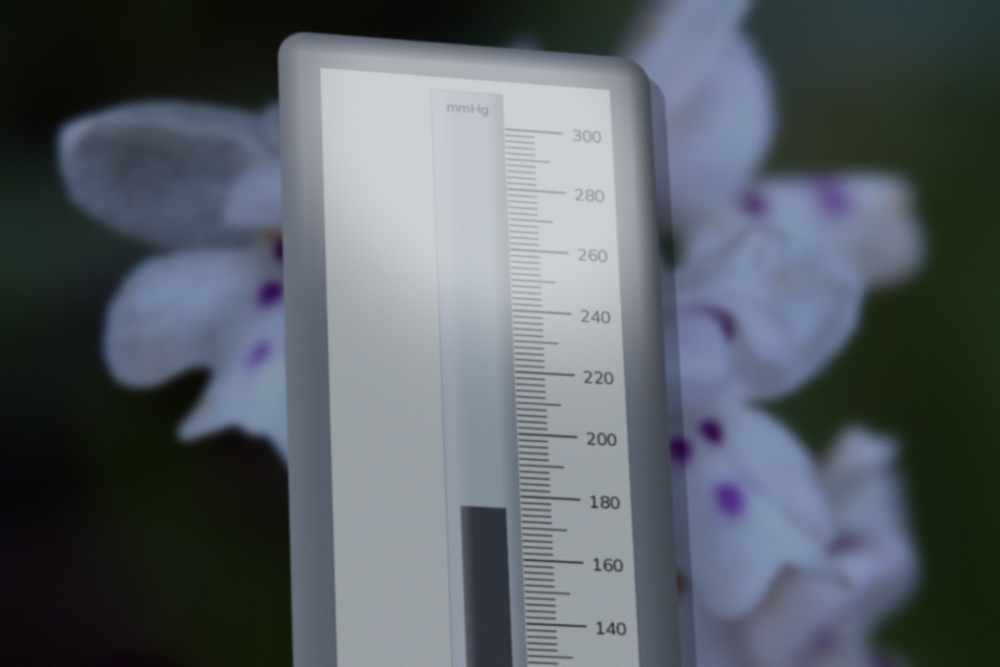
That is value=176 unit=mmHg
